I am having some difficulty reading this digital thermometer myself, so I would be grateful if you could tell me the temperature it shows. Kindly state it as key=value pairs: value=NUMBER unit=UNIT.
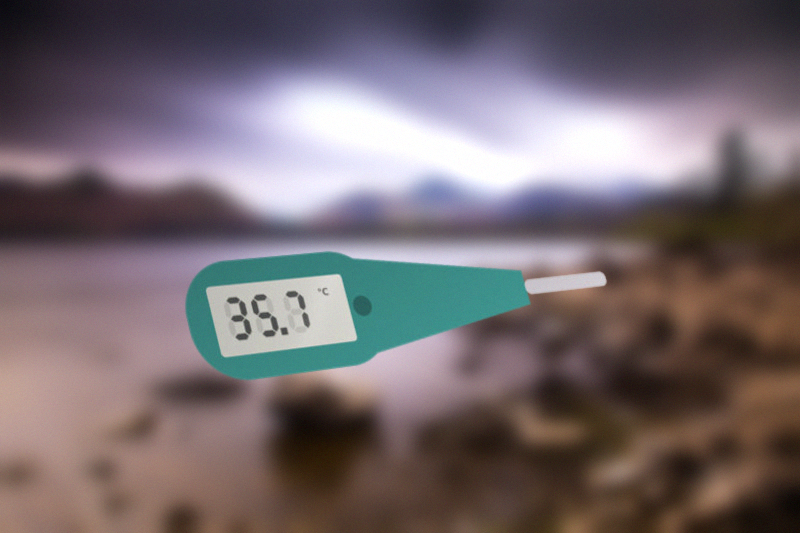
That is value=35.7 unit=°C
